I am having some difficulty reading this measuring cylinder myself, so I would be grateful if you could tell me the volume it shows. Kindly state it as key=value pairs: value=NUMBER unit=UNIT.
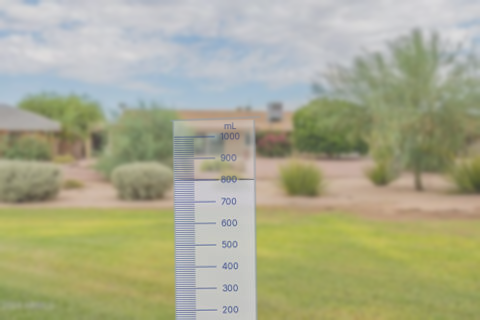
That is value=800 unit=mL
